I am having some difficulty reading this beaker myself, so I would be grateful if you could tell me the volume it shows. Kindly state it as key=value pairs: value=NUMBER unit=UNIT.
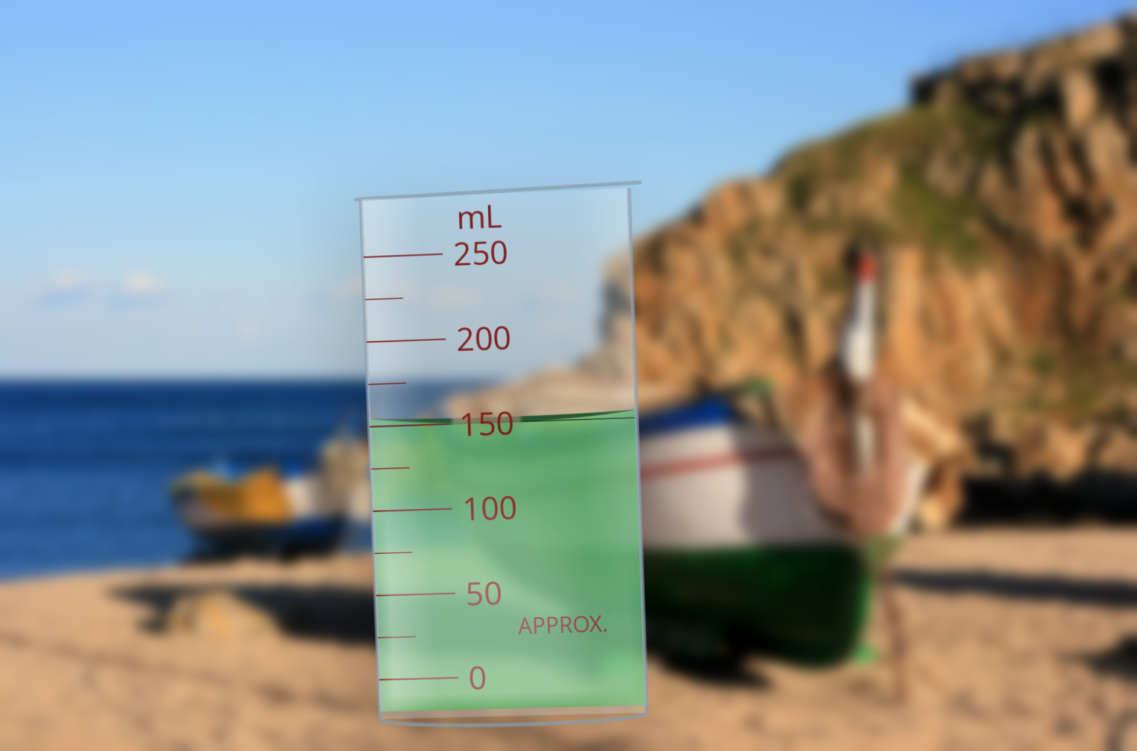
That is value=150 unit=mL
